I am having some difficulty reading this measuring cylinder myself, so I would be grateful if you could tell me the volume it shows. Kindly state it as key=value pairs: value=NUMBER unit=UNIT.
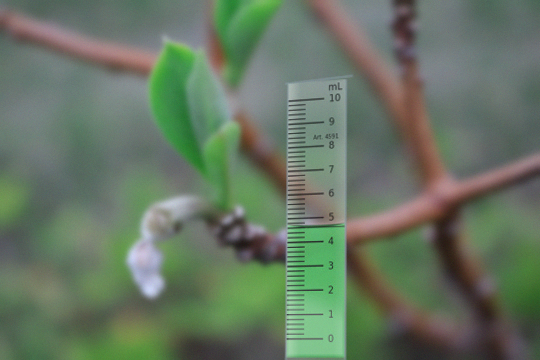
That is value=4.6 unit=mL
